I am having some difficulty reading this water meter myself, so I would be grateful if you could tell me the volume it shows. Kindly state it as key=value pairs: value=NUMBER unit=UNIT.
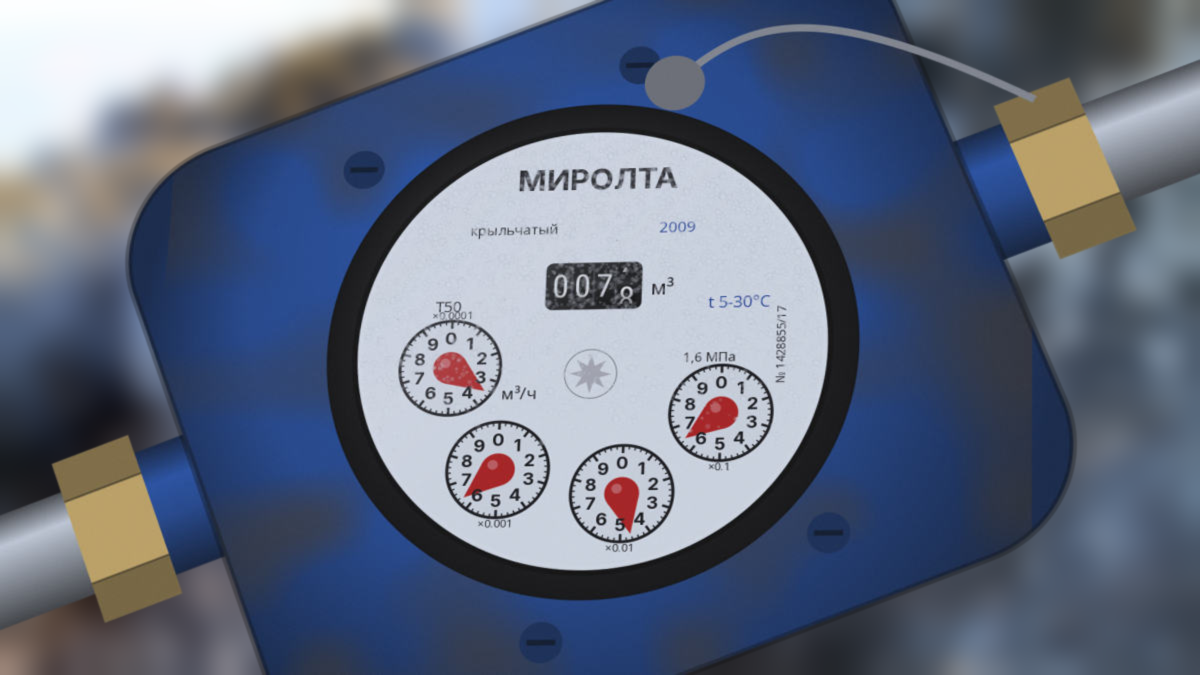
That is value=77.6463 unit=m³
